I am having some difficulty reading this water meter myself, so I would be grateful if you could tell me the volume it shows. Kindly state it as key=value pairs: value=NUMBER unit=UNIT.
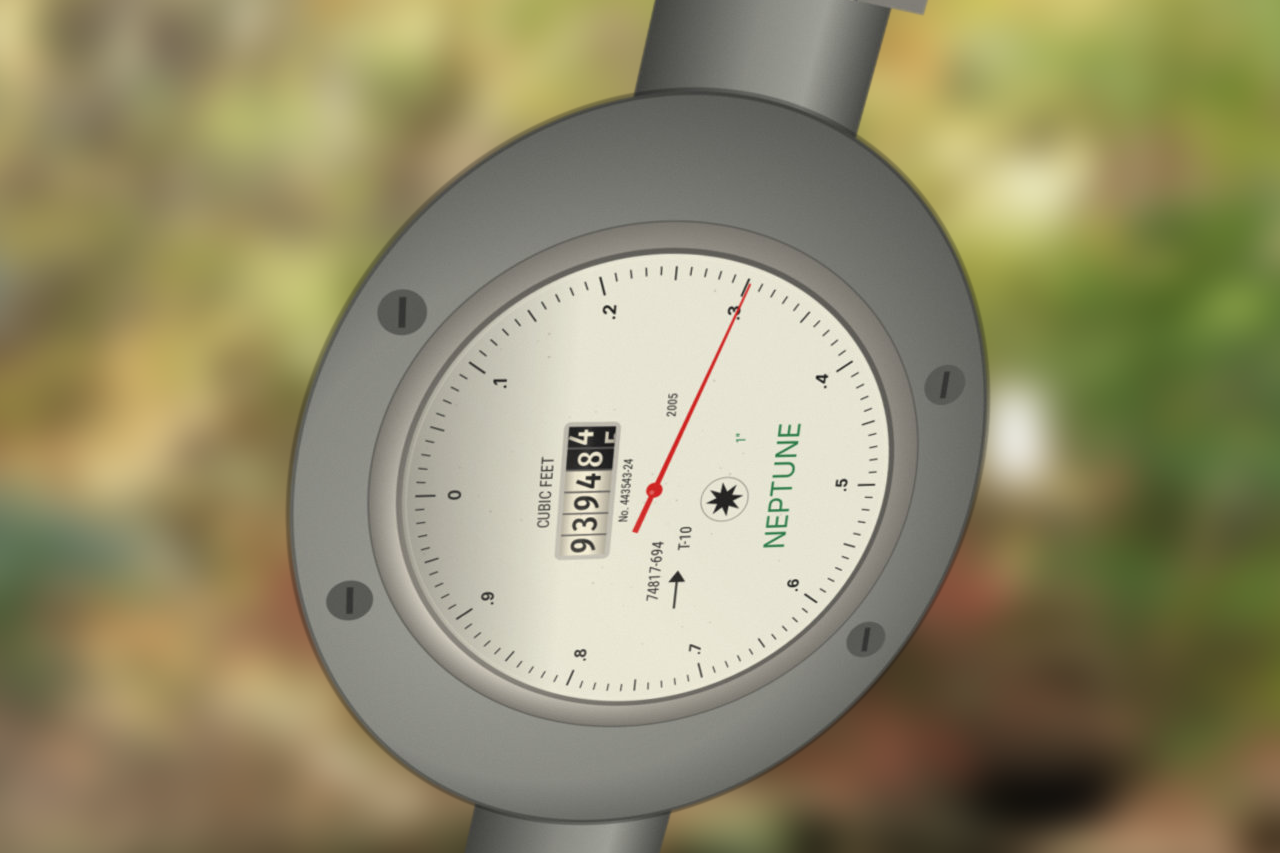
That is value=939484.30 unit=ft³
